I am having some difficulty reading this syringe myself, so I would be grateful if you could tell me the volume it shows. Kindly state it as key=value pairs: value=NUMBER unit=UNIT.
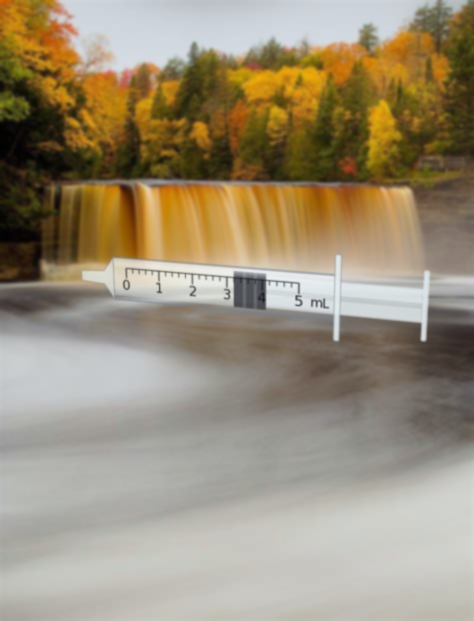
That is value=3.2 unit=mL
